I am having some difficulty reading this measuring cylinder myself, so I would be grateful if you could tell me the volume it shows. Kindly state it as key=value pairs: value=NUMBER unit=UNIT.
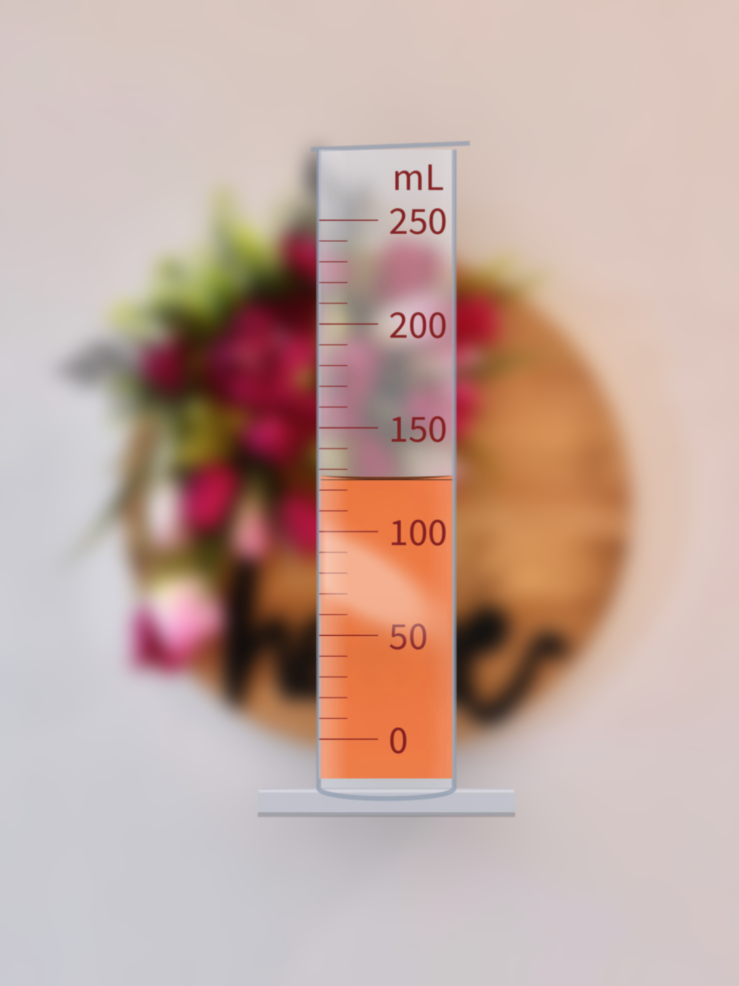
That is value=125 unit=mL
